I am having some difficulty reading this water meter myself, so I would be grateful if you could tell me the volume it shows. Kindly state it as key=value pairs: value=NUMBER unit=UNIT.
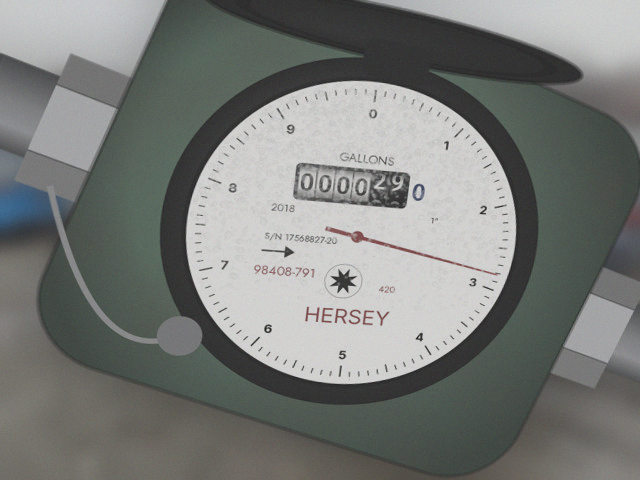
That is value=292.8 unit=gal
